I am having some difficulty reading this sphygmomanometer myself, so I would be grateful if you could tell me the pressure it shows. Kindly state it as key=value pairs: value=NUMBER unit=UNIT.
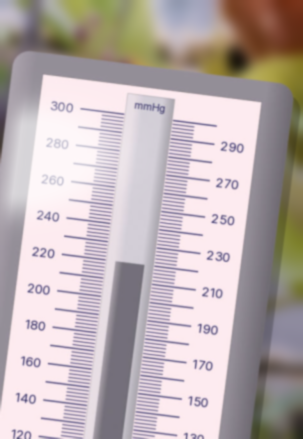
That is value=220 unit=mmHg
